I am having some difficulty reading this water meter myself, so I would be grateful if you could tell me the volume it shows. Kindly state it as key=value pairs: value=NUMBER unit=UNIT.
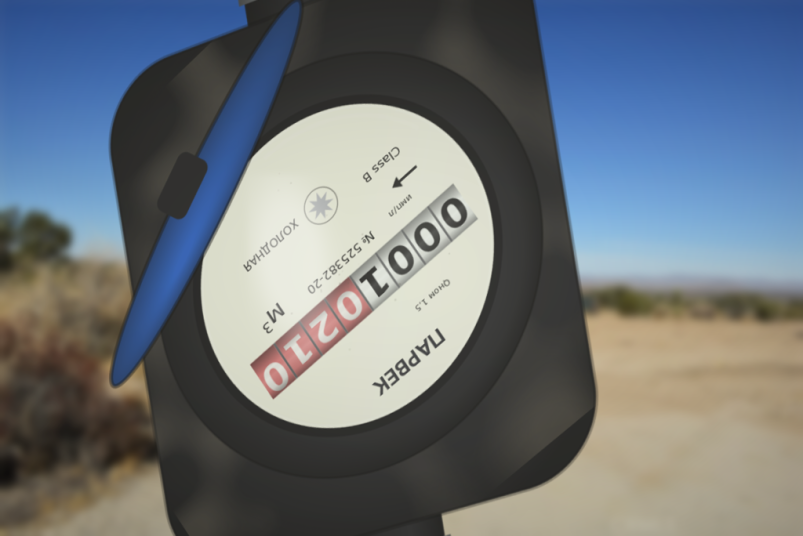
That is value=1.0210 unit=m³
